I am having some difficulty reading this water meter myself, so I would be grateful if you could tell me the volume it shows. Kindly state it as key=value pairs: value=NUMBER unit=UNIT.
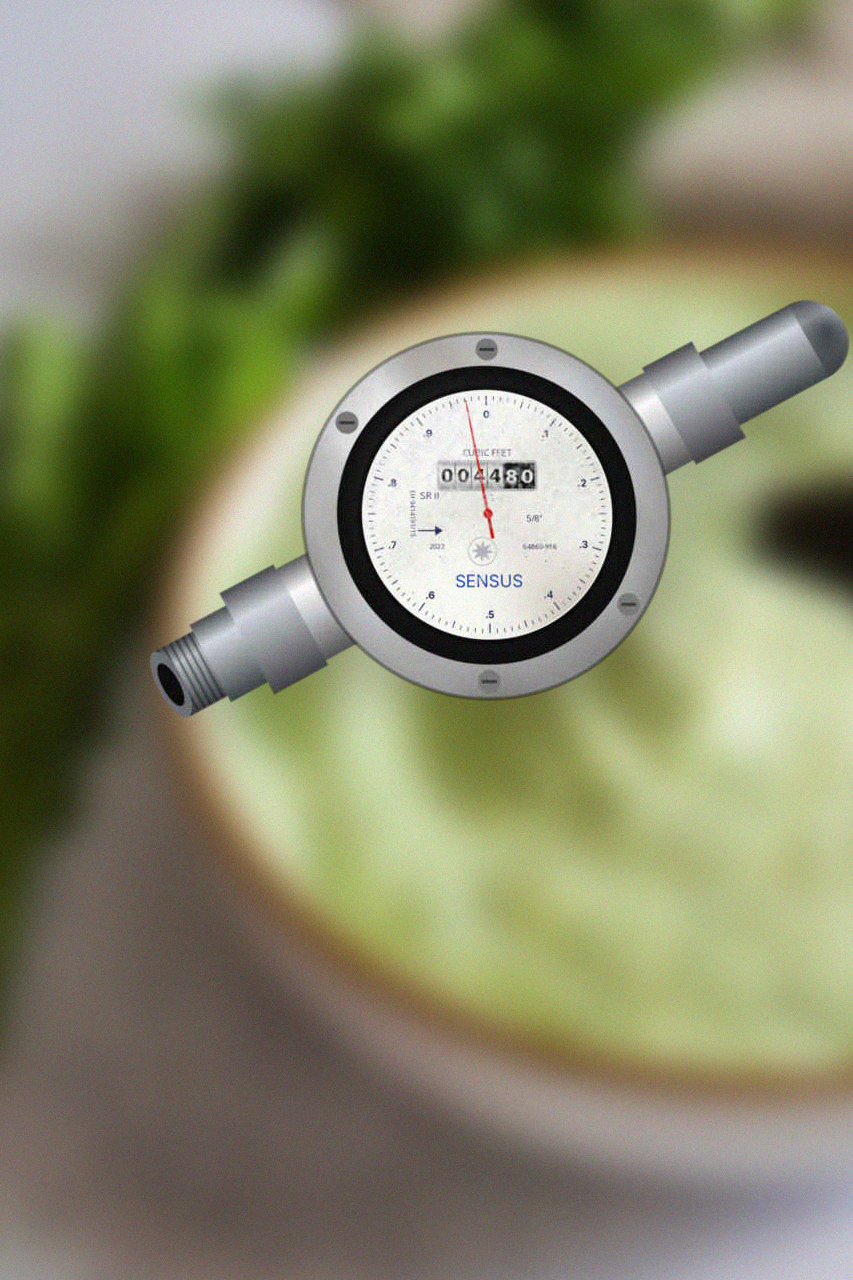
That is value=4479.97 unit=ft³
